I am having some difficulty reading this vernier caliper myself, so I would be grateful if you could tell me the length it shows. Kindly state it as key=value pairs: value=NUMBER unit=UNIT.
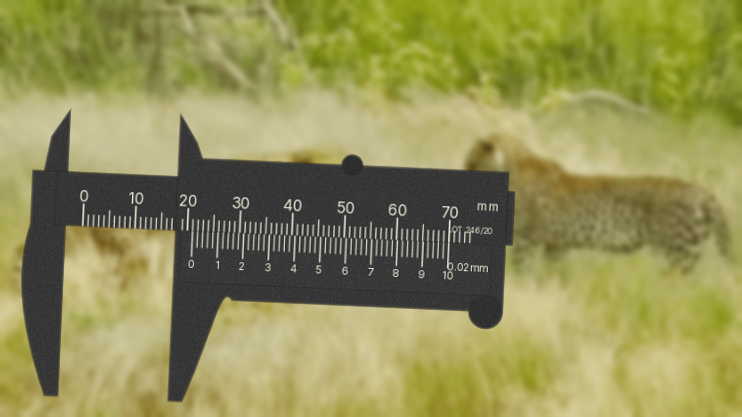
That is value=21.0 unit=mm
